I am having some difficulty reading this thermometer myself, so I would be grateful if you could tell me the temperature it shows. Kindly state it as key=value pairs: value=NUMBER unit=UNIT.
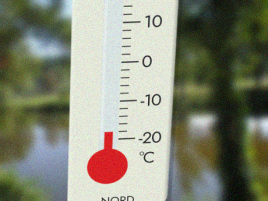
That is value=-18 unit=°C
